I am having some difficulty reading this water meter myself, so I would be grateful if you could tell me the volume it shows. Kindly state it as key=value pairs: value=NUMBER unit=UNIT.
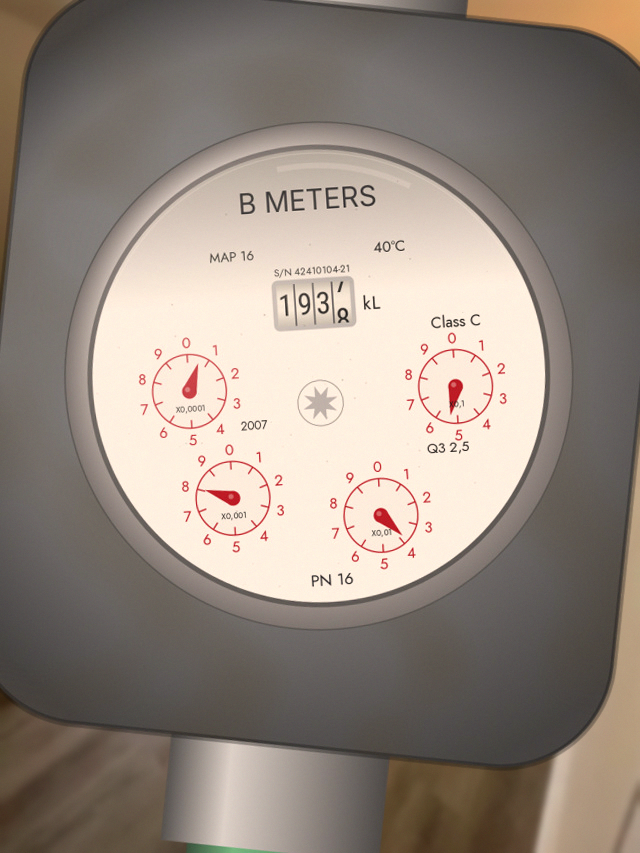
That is value=1937.5380 unit=kL
